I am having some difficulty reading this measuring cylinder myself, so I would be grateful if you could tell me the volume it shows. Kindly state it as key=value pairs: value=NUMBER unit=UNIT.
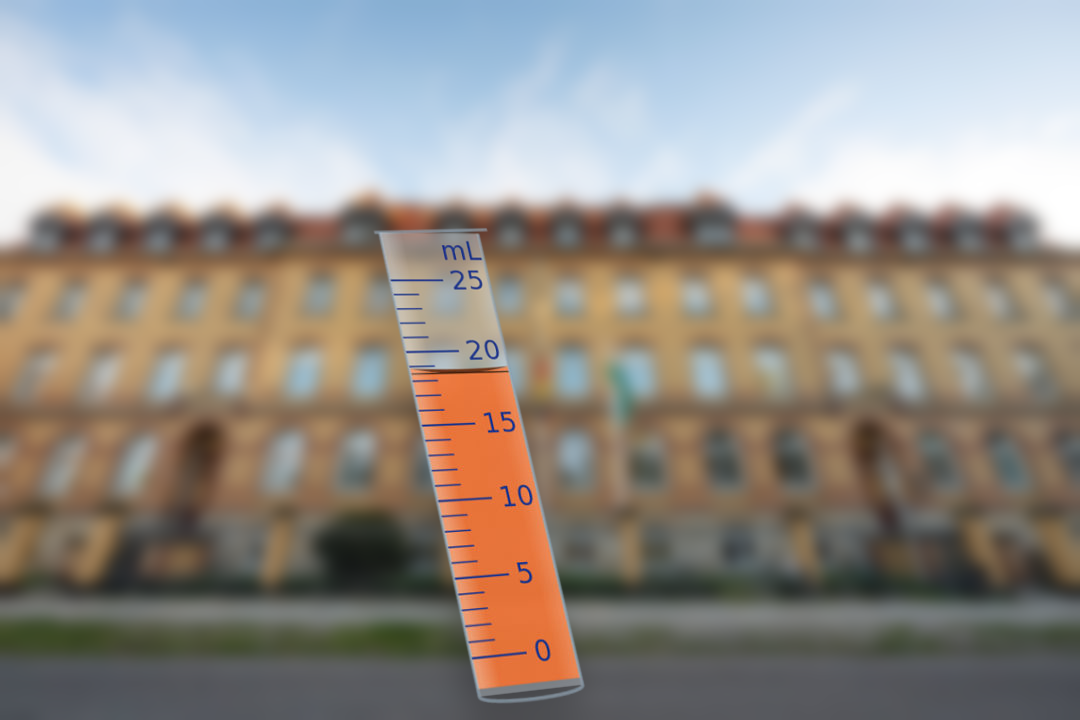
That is value=18.5 unit=mL
